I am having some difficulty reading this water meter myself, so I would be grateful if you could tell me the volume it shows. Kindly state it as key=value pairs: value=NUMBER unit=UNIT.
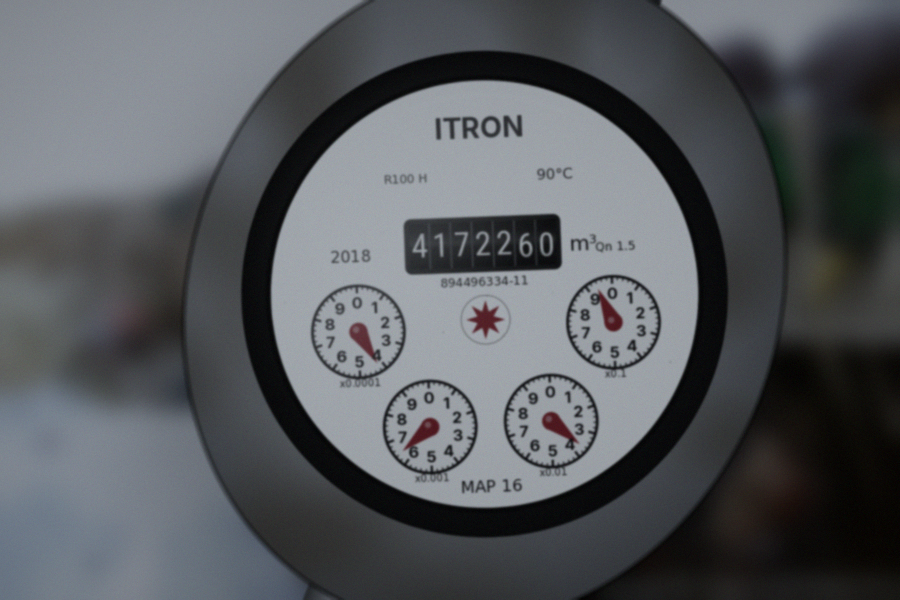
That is value=4172259.9364 unit=m³
